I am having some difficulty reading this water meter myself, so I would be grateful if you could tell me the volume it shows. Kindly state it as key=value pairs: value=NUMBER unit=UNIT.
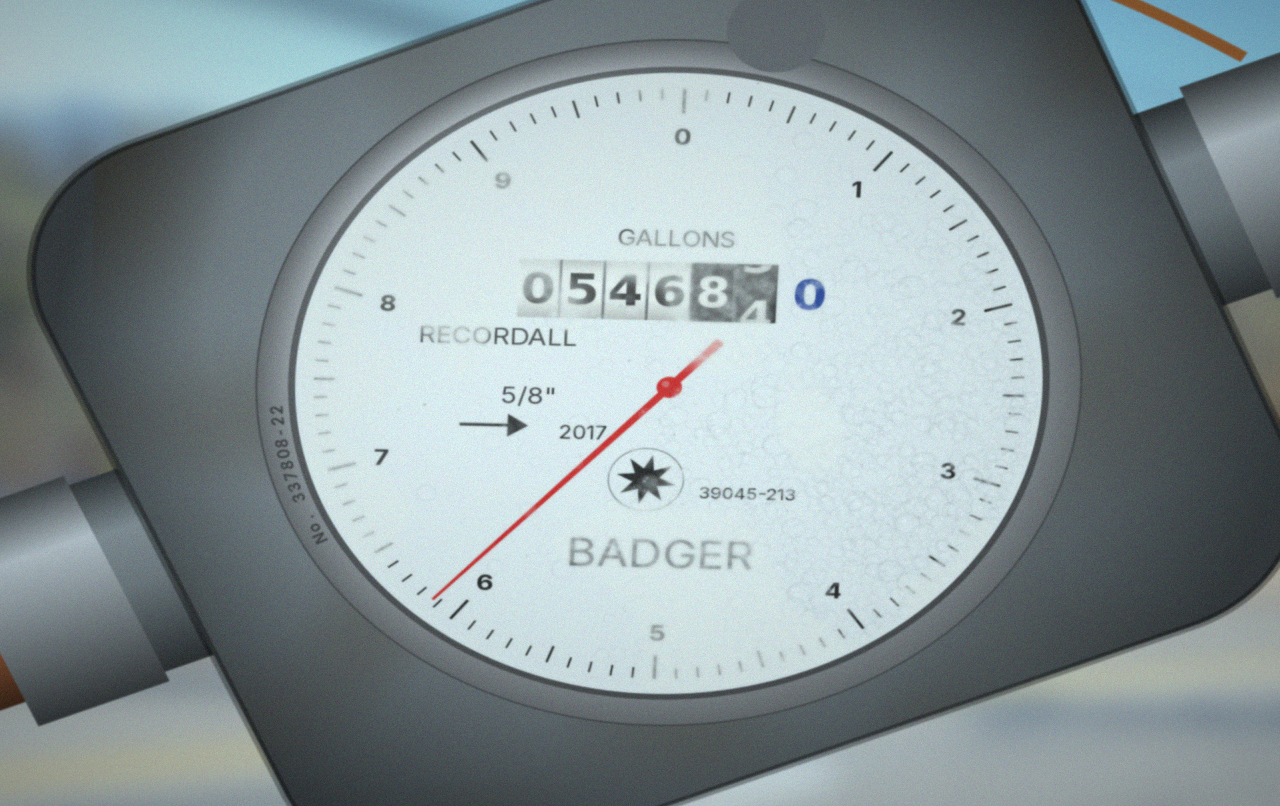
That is value=546836.1 unit=gal
